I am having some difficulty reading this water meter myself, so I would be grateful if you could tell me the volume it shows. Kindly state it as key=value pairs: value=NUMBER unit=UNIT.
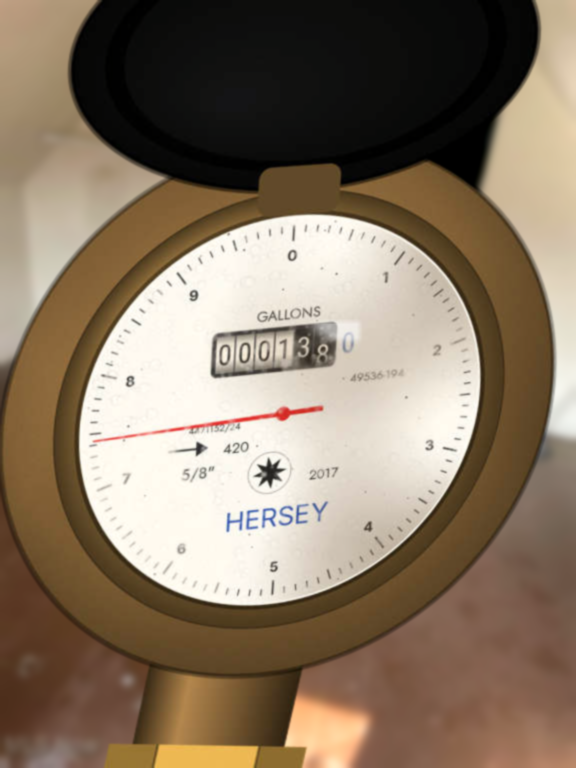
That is value=1377.4 unit=gal
